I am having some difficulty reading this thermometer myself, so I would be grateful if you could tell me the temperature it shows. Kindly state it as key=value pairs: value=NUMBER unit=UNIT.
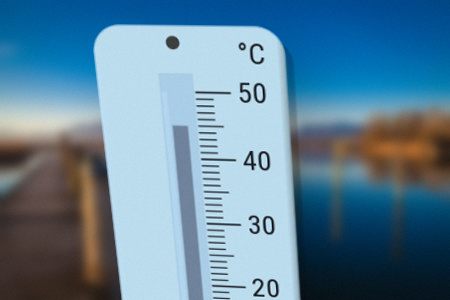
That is value=45 unit=°C
